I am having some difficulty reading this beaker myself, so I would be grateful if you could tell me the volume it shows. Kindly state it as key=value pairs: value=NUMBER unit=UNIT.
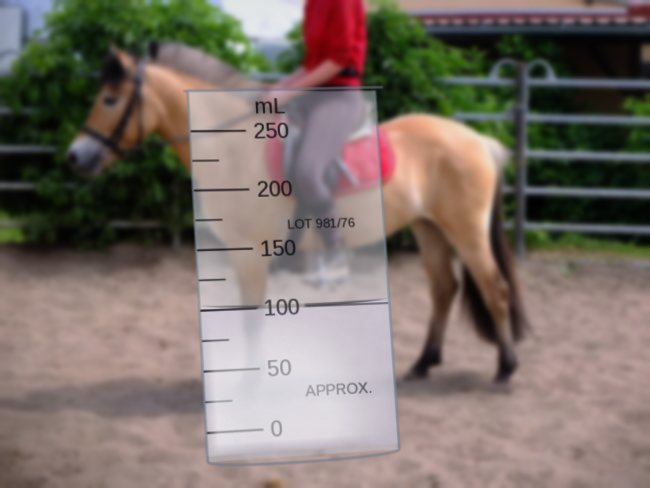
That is value=100 unit=mL
